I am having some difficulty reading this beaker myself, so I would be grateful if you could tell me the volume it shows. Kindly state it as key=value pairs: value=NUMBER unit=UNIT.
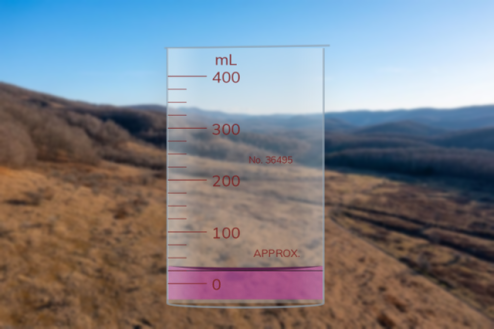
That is value=25 unit=mL
